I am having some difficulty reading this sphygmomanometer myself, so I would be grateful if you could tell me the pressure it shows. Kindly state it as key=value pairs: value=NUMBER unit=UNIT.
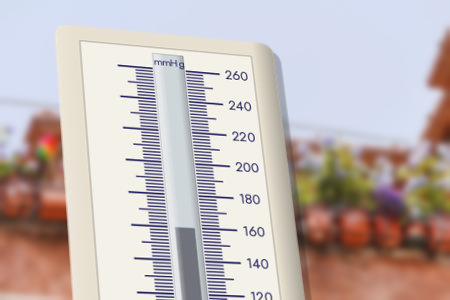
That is value=160 unit=mmHg
